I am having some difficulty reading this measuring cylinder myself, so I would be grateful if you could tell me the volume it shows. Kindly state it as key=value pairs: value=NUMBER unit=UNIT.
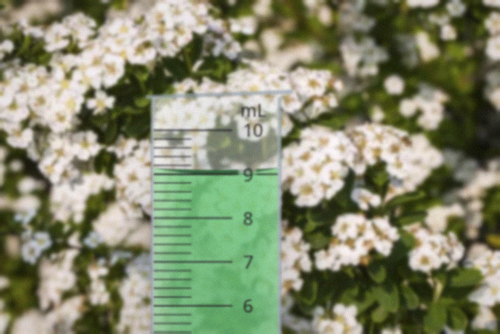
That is value=9 unit=mL
